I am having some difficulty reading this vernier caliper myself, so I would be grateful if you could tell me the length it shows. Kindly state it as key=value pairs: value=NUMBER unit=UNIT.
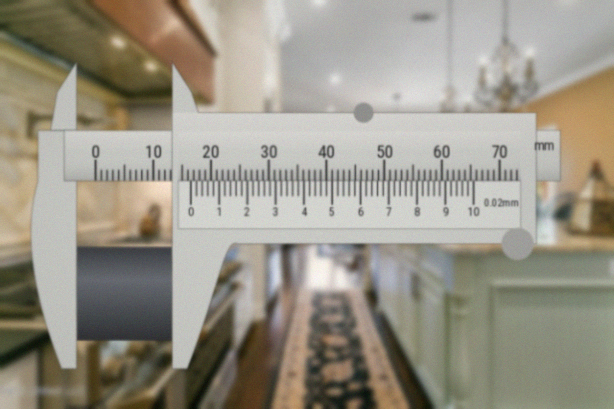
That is value=16.5 unit=mm
